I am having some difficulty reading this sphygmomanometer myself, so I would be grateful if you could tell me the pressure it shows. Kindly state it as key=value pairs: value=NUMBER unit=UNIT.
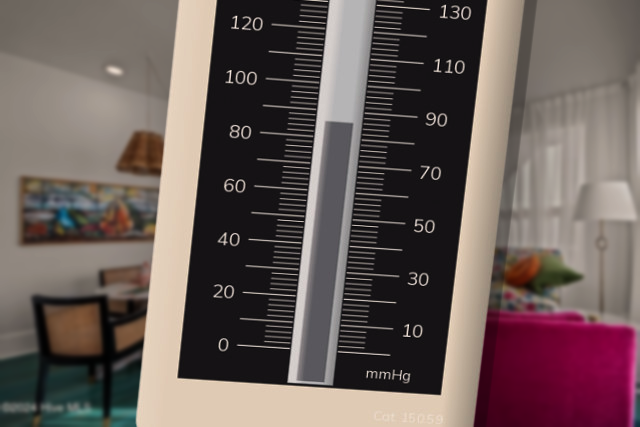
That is value=86 unit=mmHg
